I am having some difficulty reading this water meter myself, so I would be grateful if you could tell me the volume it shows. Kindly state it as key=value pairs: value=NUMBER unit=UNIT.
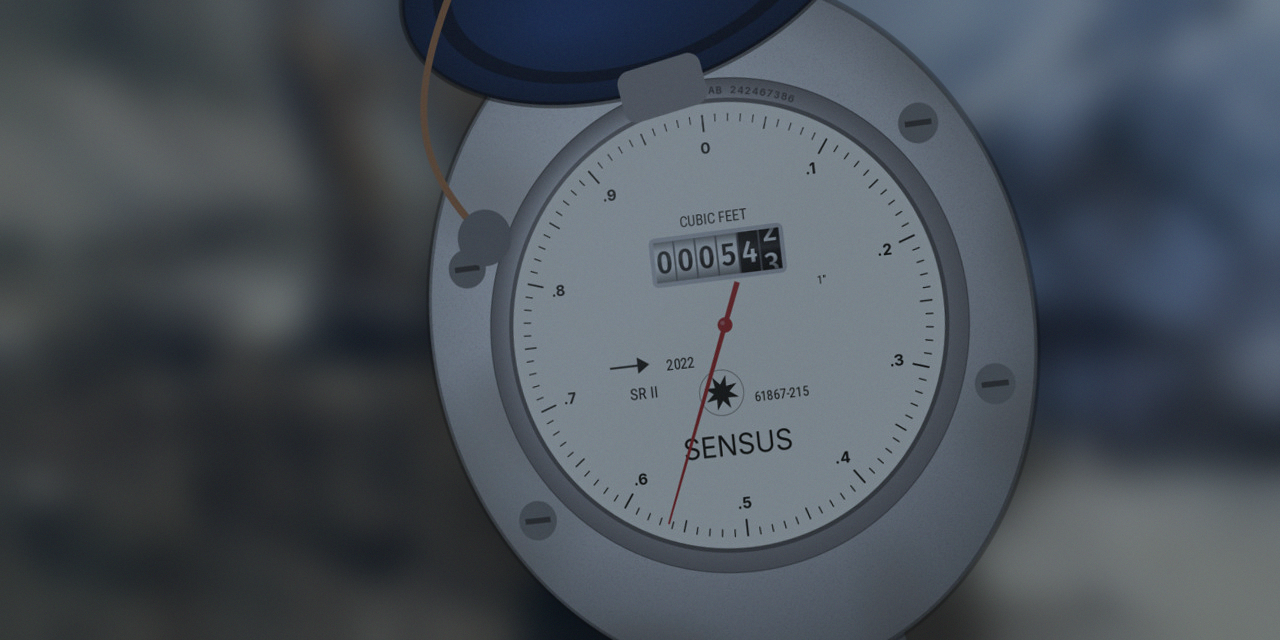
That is value=542.56 unit=ft³
